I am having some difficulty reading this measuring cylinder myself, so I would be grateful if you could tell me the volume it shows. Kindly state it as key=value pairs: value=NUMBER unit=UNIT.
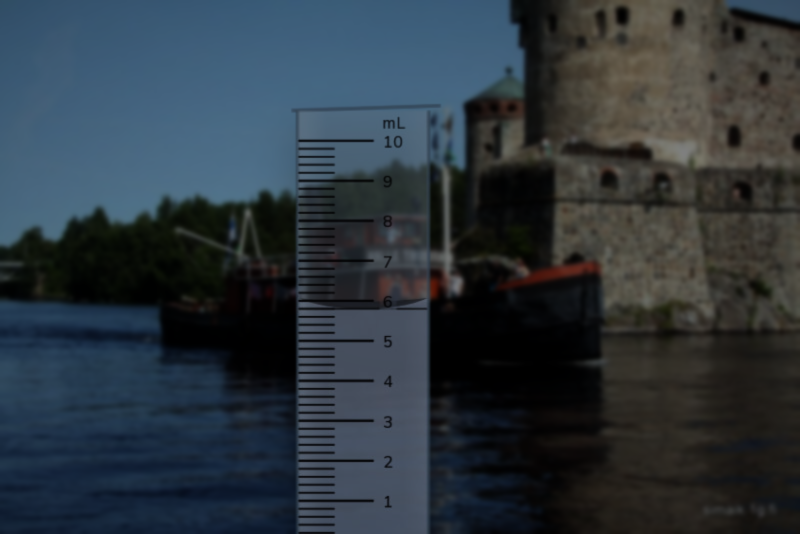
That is value=5.8 unit=mL
